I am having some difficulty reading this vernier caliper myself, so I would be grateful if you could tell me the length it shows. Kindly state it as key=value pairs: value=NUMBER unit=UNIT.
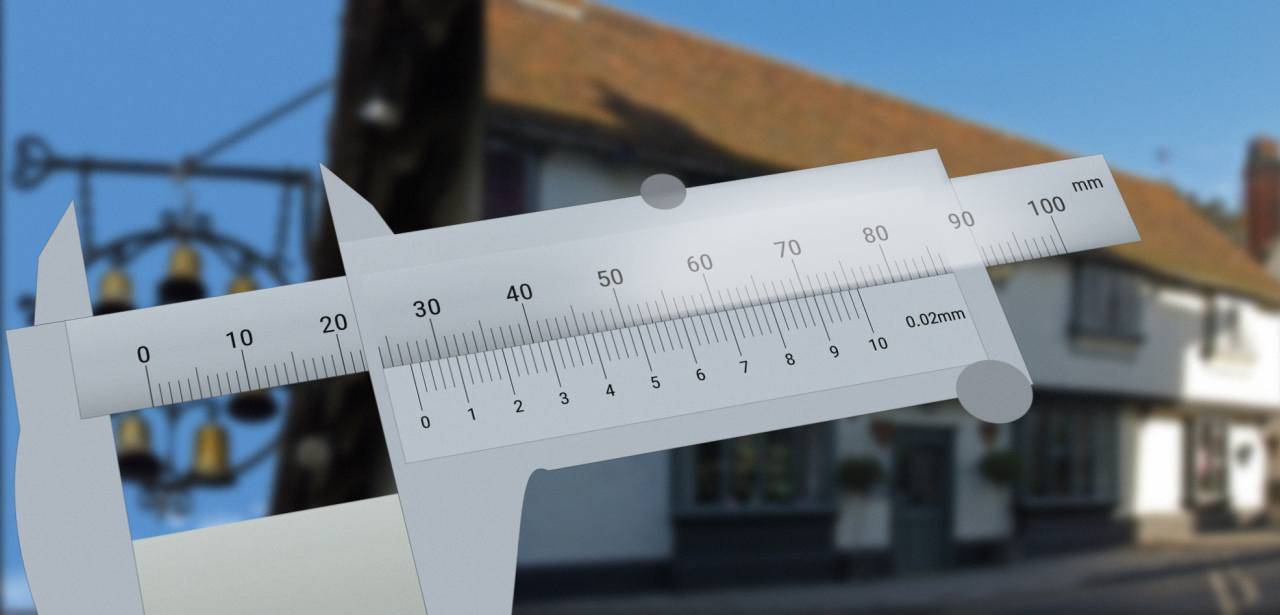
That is value=26.8 unit=mm
